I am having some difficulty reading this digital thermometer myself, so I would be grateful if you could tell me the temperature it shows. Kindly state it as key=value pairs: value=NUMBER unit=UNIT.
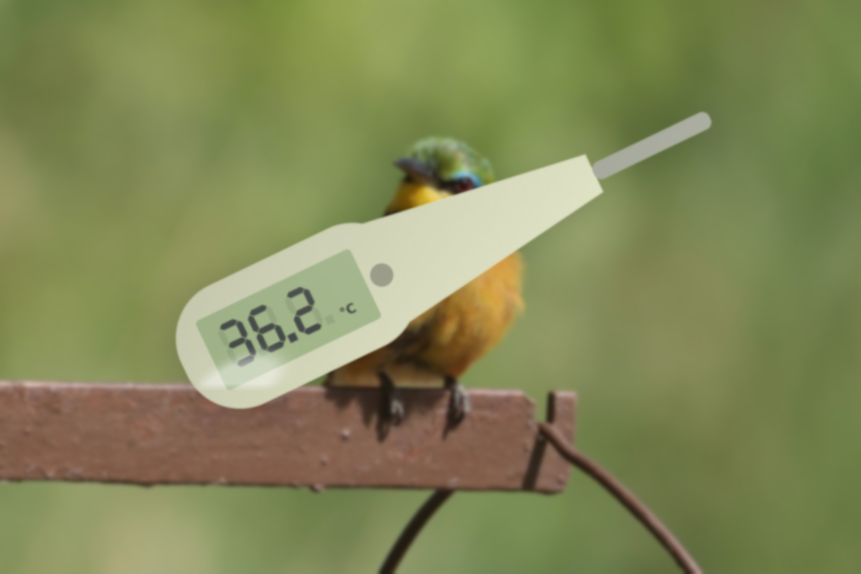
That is value=36.2 unit=°C
